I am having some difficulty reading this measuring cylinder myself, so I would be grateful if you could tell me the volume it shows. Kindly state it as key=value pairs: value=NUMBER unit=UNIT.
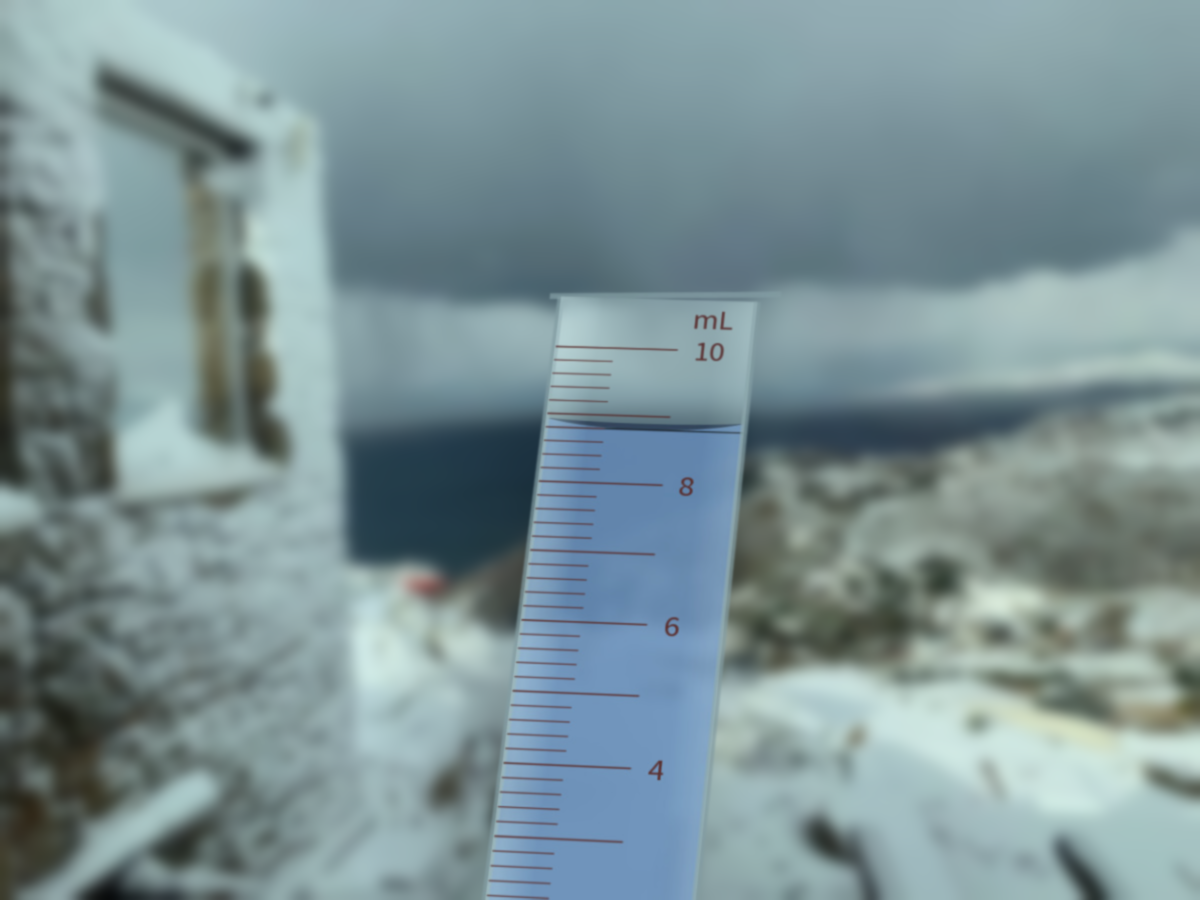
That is value=8.8 unit=mL
